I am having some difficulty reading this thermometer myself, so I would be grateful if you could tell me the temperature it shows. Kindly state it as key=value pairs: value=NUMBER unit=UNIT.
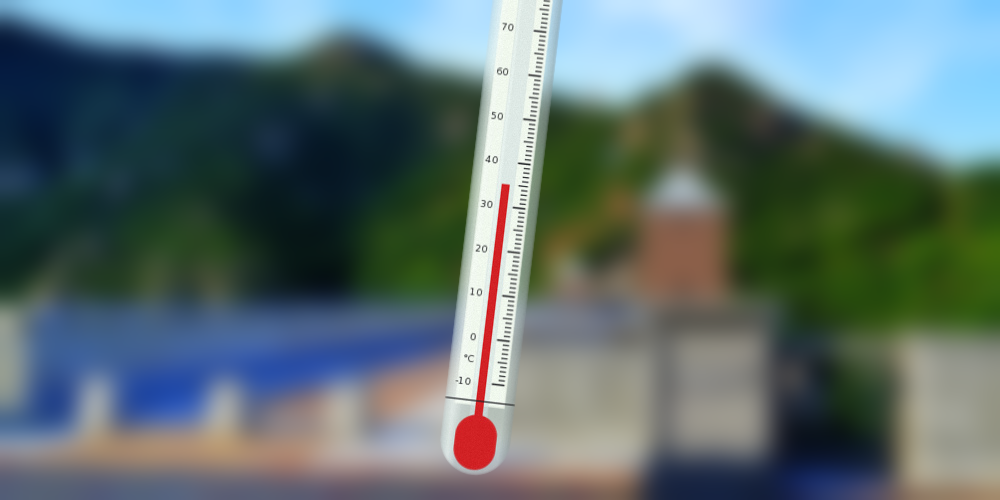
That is value=35 unit=°C
